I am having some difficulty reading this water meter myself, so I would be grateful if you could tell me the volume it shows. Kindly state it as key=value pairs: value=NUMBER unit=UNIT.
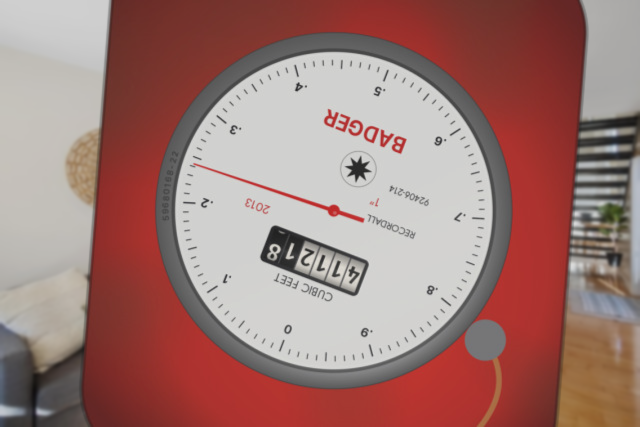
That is value=411218.24 unit=ft³
